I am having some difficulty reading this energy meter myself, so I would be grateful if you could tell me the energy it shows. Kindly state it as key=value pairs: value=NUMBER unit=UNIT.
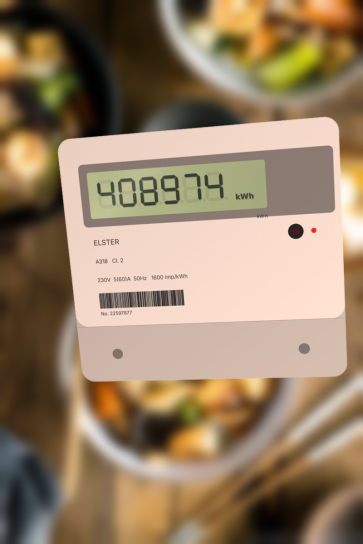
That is value=408974 unit=kWh
